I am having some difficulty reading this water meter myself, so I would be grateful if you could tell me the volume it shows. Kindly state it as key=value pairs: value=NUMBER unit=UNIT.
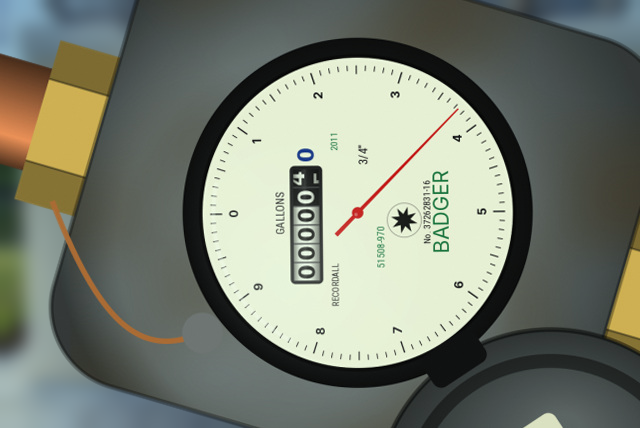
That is value=43.7 unit=gal
